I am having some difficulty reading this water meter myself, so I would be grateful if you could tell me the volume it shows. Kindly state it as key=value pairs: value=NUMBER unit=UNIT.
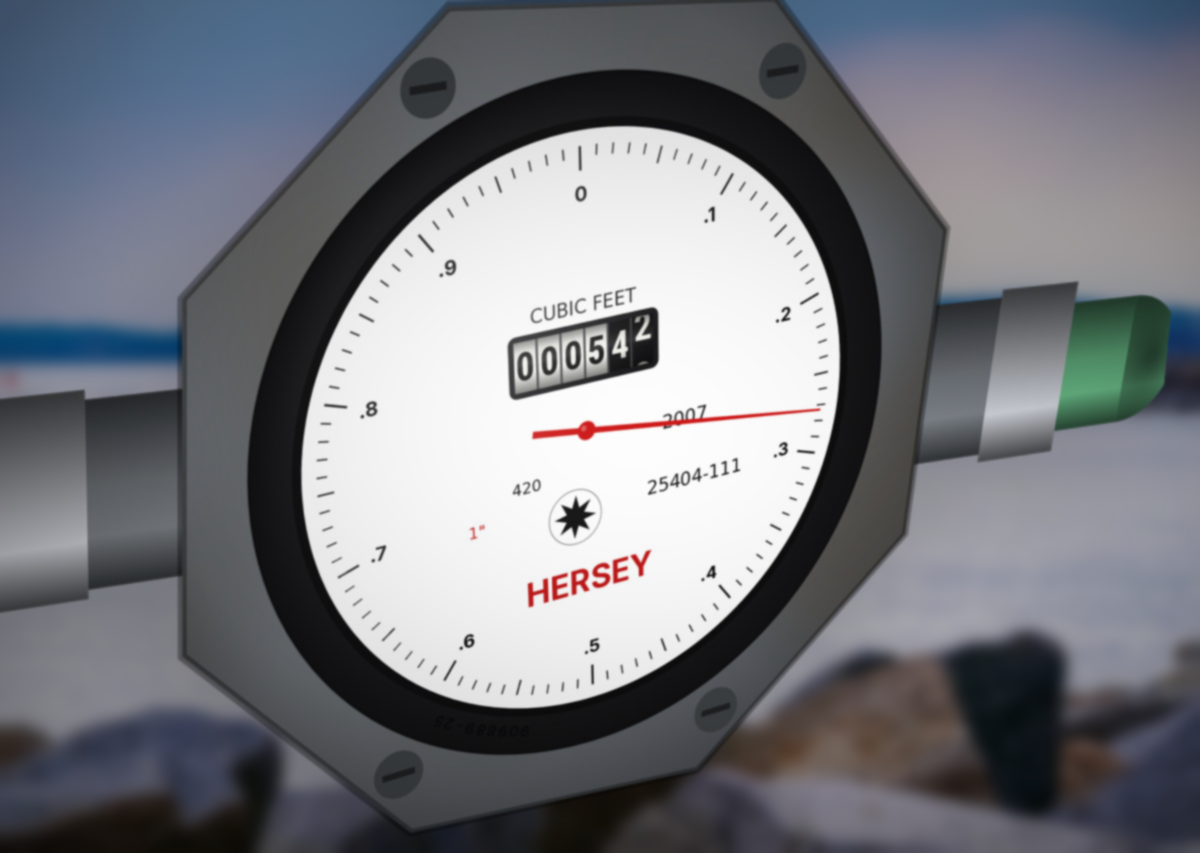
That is value=542.27 unit=ft³
